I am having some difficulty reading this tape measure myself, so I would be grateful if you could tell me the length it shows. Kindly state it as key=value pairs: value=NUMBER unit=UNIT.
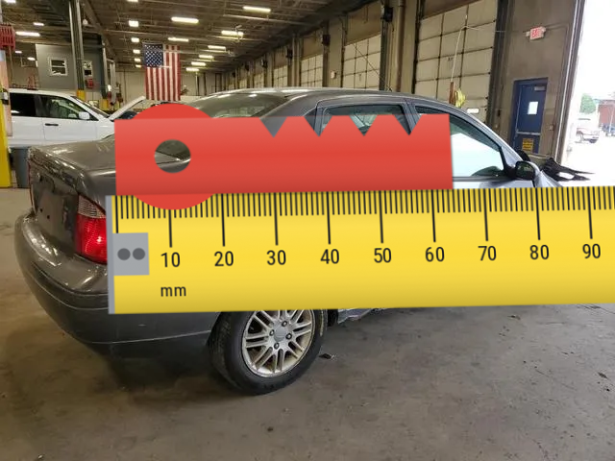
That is value=64 unit=mm
